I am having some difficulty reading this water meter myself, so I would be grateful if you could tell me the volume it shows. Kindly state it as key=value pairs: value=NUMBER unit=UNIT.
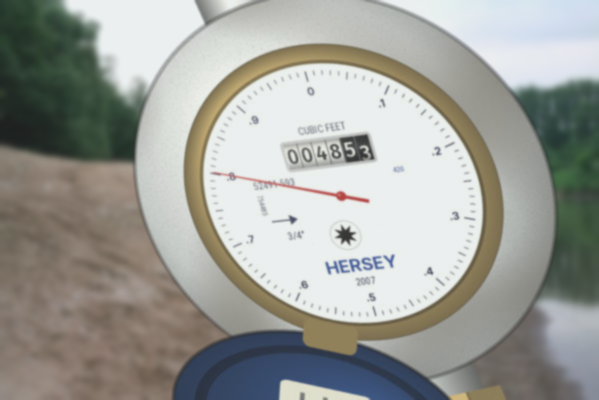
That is value=4852.80 unit=ft³
